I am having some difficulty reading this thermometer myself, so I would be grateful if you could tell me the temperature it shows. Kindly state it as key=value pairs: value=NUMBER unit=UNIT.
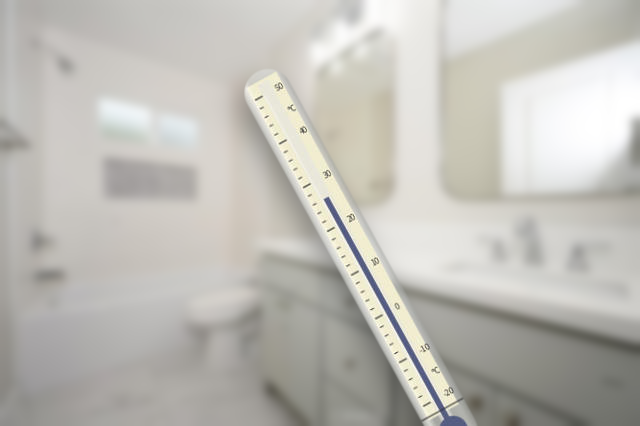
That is value=26 unit=°C
